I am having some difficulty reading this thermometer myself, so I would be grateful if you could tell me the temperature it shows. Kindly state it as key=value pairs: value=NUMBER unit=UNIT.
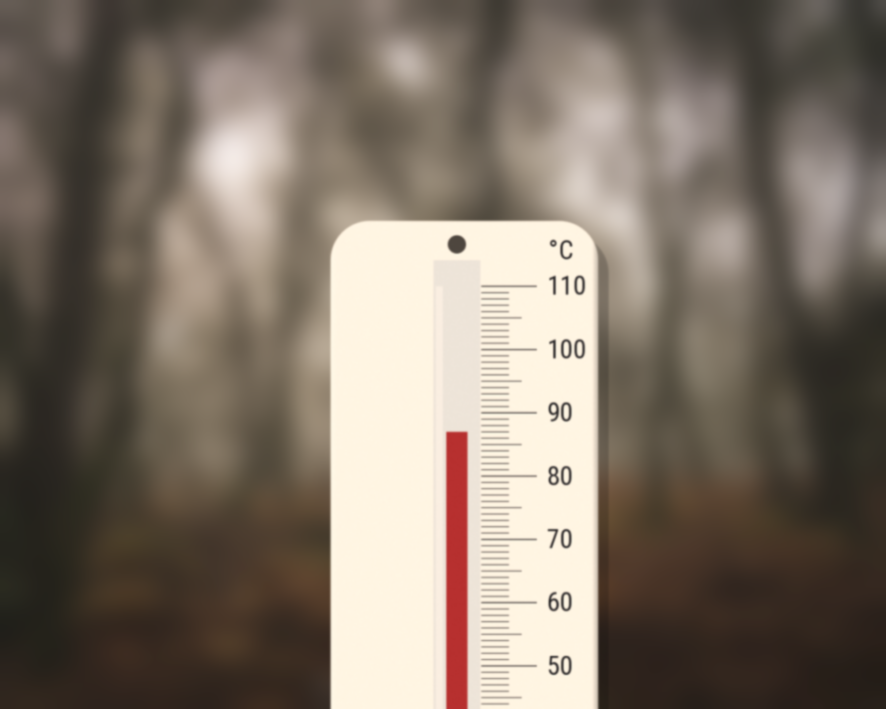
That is value=87 unit=°C
